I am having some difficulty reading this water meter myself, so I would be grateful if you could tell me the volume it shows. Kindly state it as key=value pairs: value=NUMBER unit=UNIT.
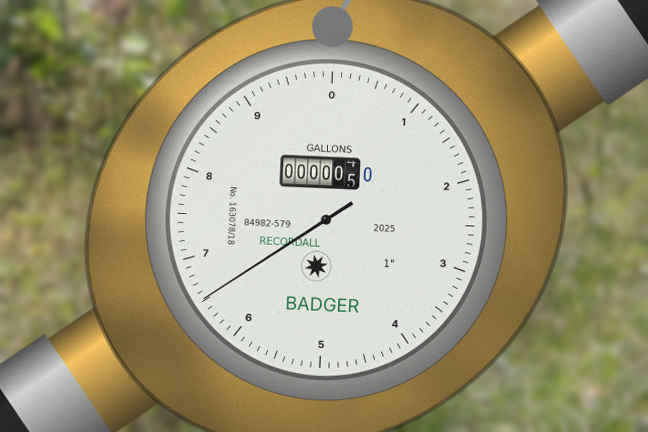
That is value=46.5 unit=gal
